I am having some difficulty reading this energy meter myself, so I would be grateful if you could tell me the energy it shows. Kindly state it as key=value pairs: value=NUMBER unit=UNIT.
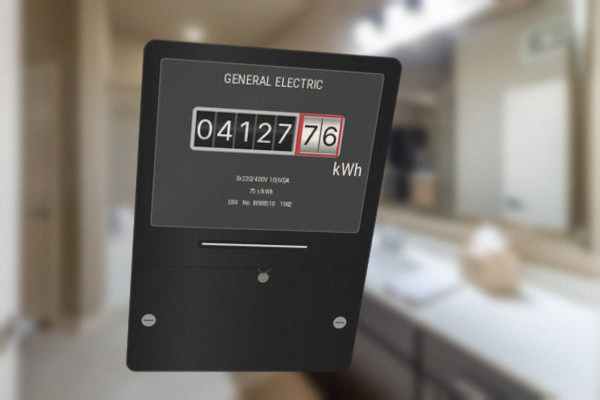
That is value=4127.76 unit=kWh
